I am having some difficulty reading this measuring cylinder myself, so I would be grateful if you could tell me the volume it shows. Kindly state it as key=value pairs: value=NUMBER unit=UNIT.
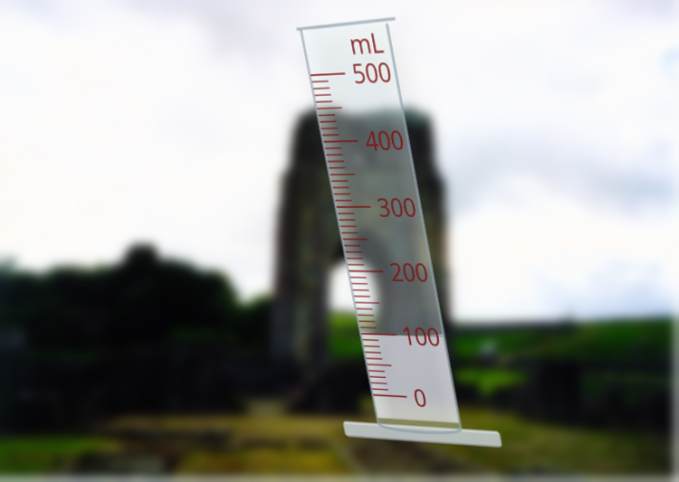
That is value=100 unit=mL
